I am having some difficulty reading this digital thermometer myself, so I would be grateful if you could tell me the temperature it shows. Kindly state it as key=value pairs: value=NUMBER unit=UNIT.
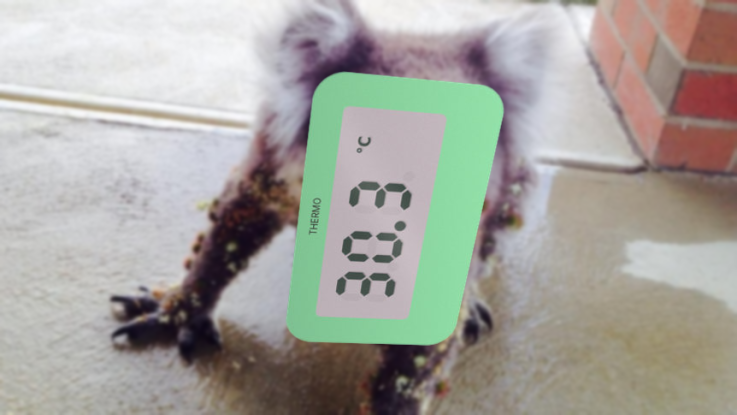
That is value=30.3 unit=°C
